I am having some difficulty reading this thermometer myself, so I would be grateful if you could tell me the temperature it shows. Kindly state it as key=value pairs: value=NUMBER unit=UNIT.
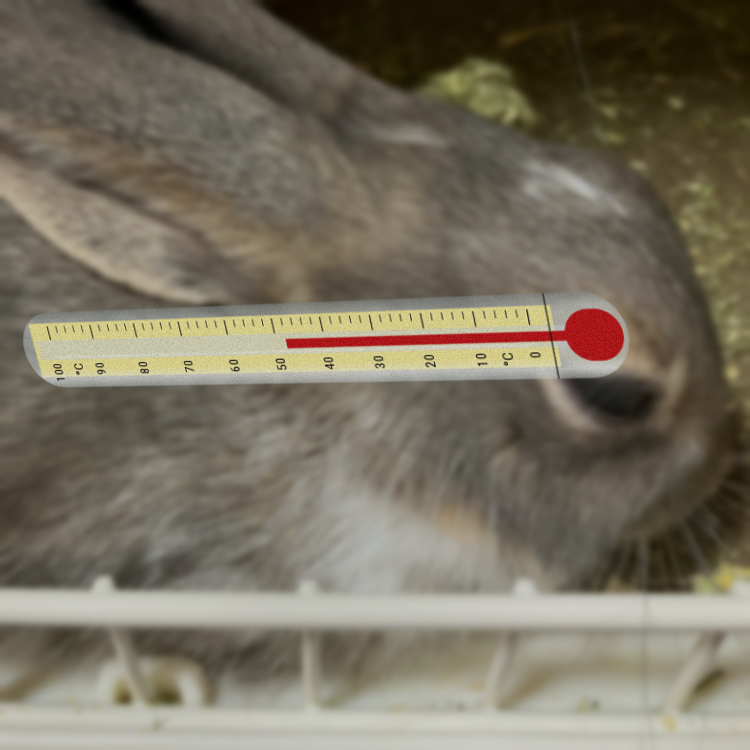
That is value=48 unit=°C
